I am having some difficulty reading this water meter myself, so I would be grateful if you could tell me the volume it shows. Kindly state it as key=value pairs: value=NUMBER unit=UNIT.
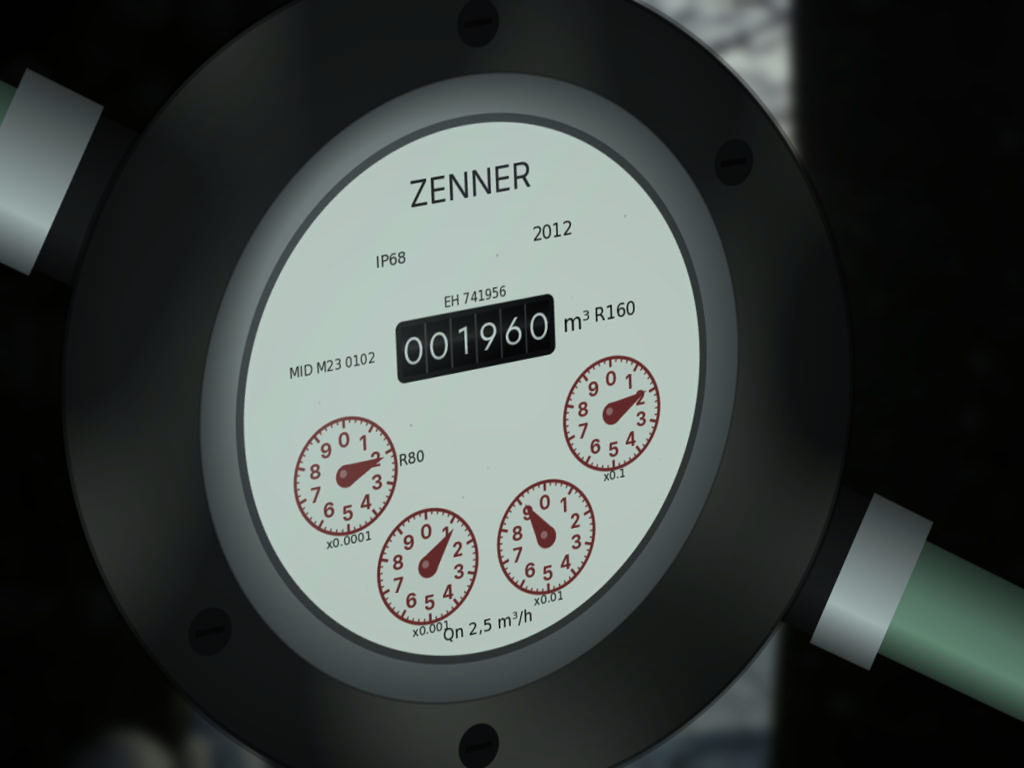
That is value=1960.1912 unit=m³
